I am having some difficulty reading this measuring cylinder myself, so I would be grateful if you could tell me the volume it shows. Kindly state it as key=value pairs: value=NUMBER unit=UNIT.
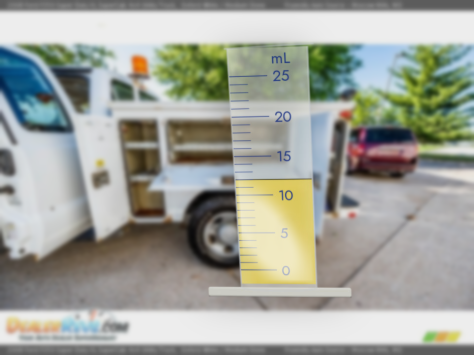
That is value=12 unit=mL
